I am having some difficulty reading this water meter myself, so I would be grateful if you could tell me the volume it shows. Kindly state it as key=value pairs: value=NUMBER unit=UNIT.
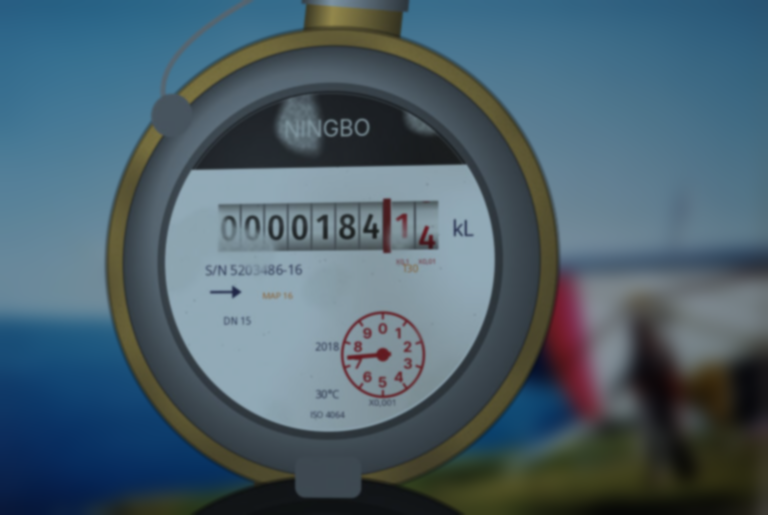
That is value=184.137 unit=kL
